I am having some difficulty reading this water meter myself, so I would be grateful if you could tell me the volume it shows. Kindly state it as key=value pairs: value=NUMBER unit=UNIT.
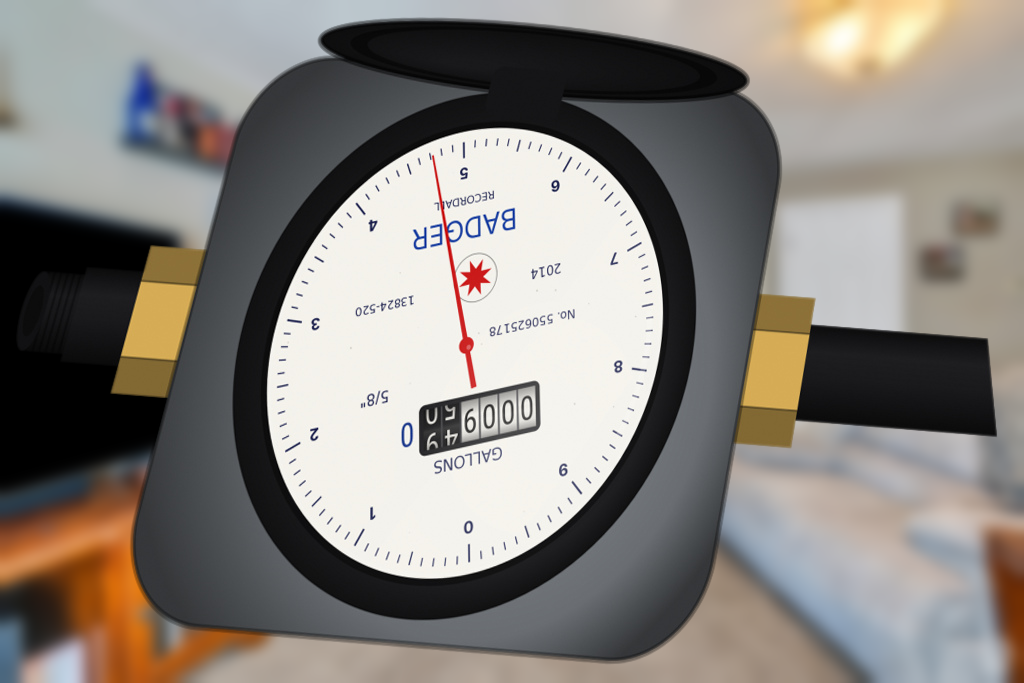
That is value=9494.7 unit=gal
